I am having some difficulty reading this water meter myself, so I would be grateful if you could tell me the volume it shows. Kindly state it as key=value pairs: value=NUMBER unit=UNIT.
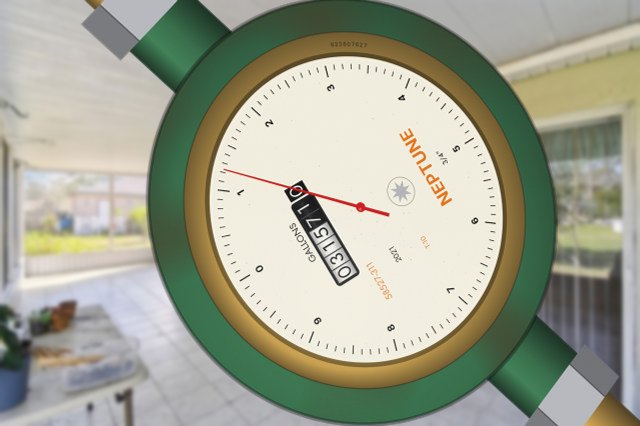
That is value=315711.2 unit=gal
